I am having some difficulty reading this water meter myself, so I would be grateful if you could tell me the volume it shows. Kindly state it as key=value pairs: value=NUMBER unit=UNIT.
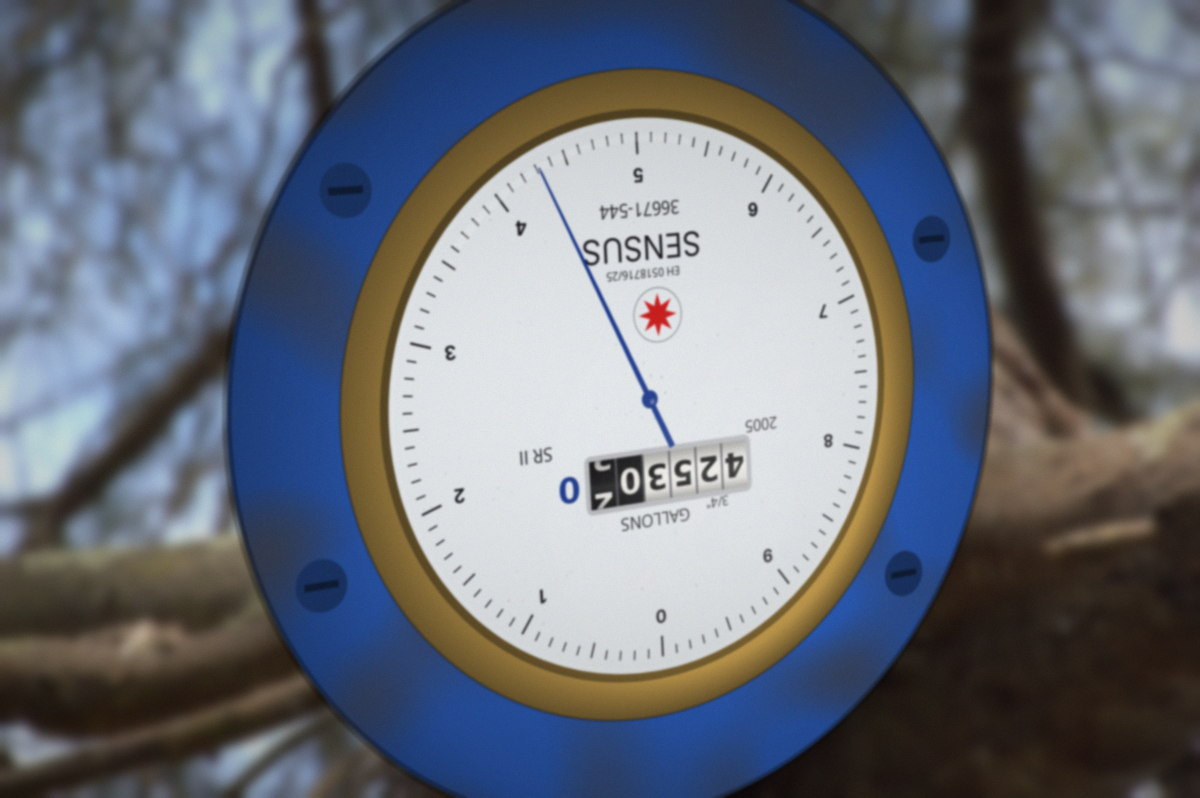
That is value=4253024.3 unit=gal
